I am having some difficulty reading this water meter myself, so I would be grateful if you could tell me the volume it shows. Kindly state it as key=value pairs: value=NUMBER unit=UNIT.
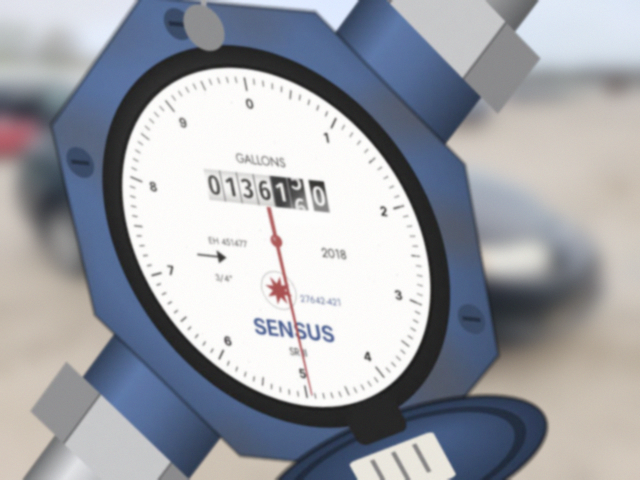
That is value=136154.9 unit=gal
